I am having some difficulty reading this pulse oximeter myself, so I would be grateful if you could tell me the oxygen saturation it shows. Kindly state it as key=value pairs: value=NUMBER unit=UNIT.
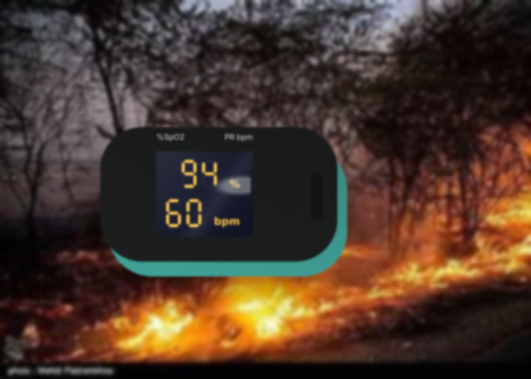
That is value=94 unit=%
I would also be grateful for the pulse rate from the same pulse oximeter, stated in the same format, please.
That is value=60 unit=bpm
